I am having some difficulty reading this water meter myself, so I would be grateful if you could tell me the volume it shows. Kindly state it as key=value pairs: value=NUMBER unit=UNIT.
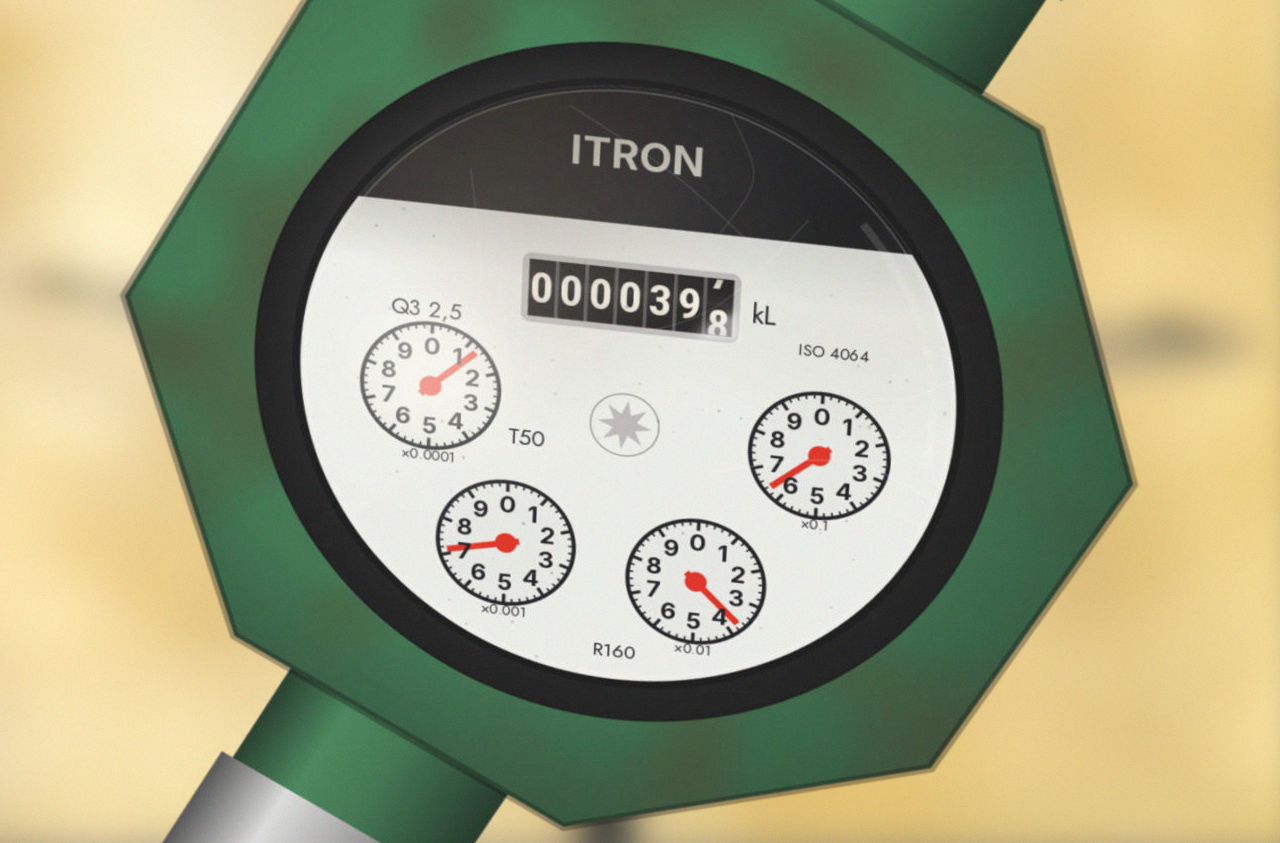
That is value=397.6371 unit=kL
